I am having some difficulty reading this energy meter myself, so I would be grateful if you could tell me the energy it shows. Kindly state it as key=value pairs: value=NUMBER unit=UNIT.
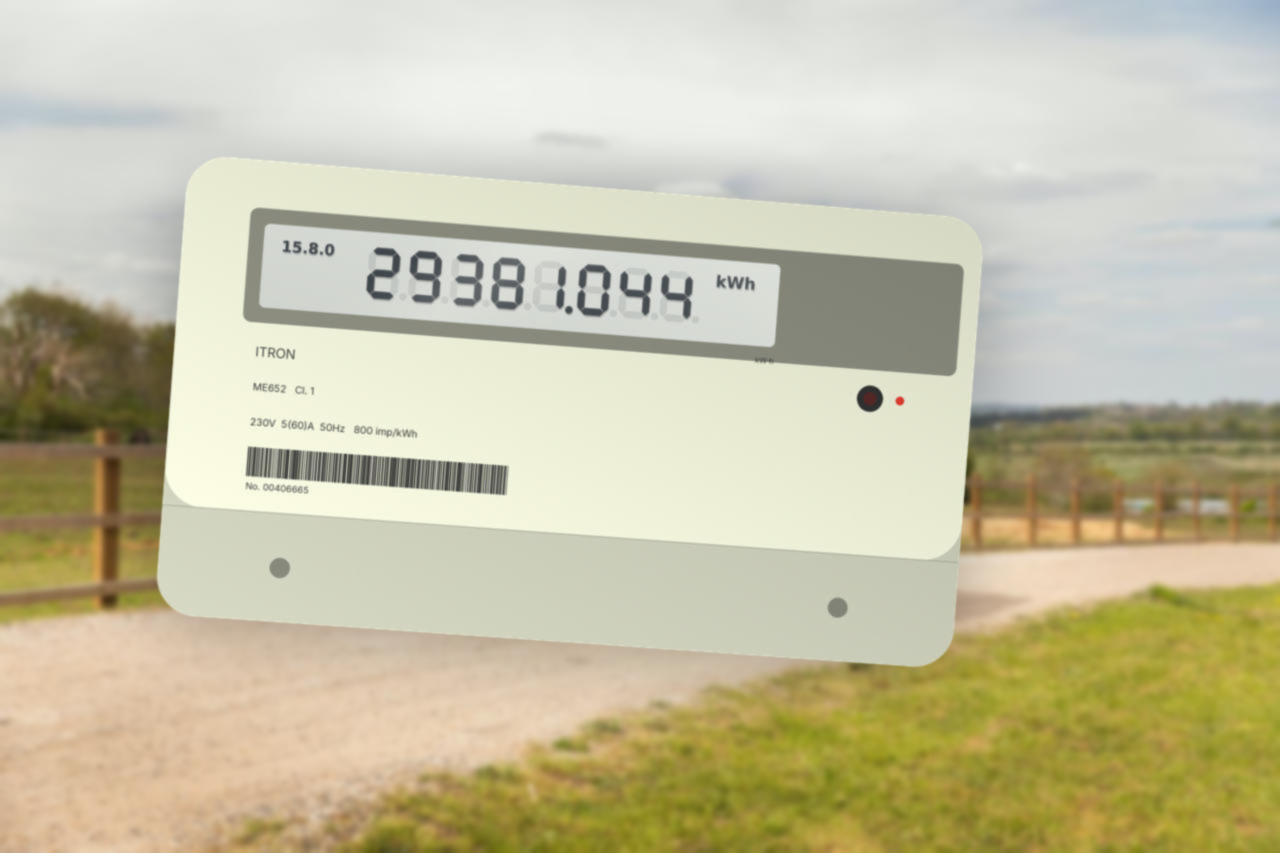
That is value=29381.044 unit=kWh
